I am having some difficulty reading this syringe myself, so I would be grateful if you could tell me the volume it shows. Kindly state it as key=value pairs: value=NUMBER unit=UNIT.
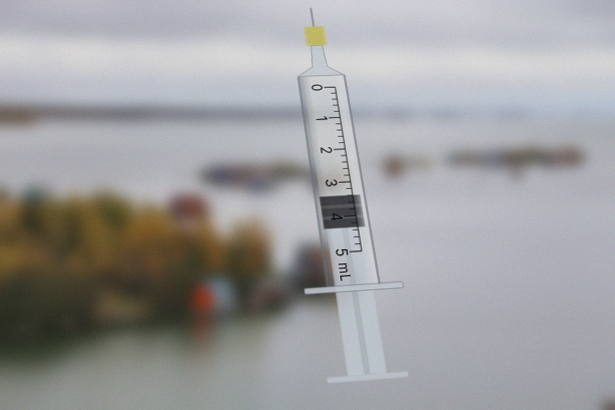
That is value=3.4 unit=mL
